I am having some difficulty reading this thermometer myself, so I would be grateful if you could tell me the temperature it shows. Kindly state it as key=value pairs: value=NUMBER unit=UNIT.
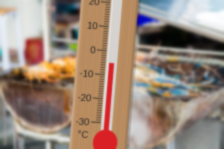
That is value=-5 unit=°C
